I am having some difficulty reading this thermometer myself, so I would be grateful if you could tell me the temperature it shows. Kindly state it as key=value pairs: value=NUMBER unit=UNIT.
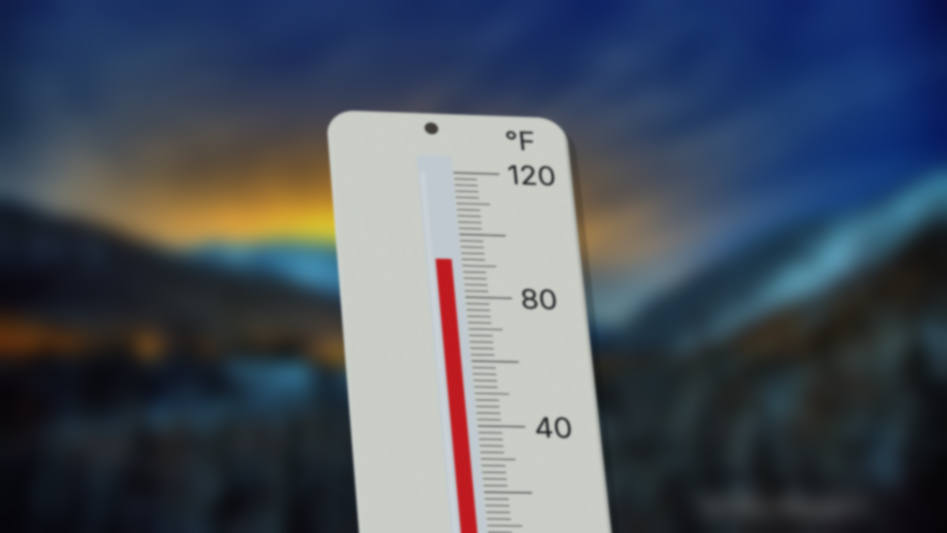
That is value=92 unit=°F
